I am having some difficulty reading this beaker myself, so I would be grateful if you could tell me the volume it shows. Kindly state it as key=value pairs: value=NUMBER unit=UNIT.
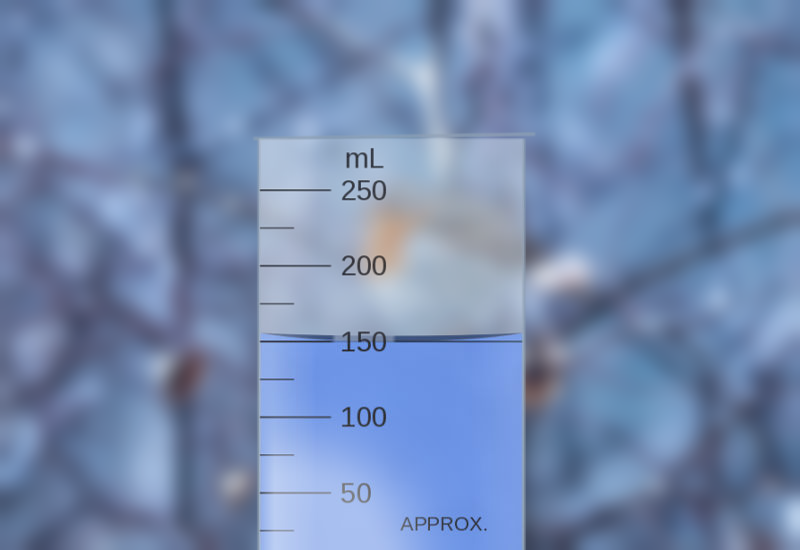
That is value=150 unit=mL
